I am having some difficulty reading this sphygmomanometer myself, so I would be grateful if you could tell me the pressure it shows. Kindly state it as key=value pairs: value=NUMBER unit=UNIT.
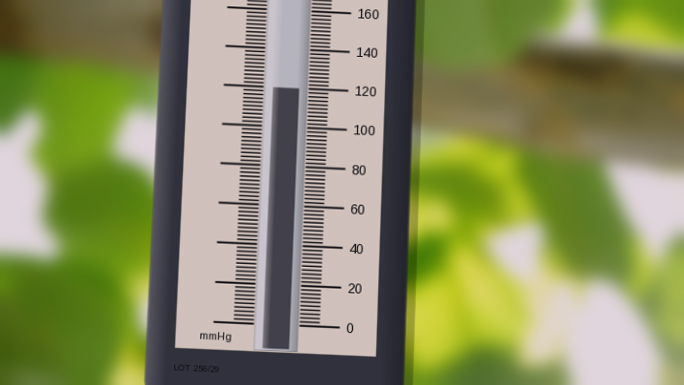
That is value=120 unit=mmHg
